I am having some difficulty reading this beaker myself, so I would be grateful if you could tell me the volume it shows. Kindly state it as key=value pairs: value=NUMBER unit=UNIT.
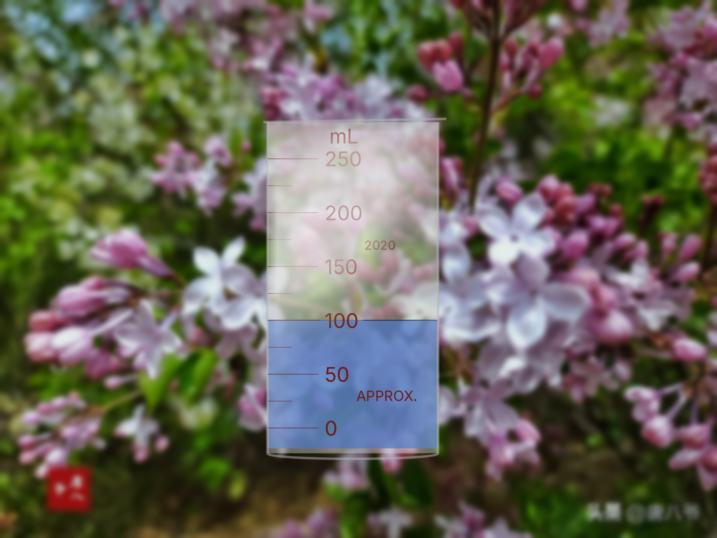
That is value=100 unit=mL
